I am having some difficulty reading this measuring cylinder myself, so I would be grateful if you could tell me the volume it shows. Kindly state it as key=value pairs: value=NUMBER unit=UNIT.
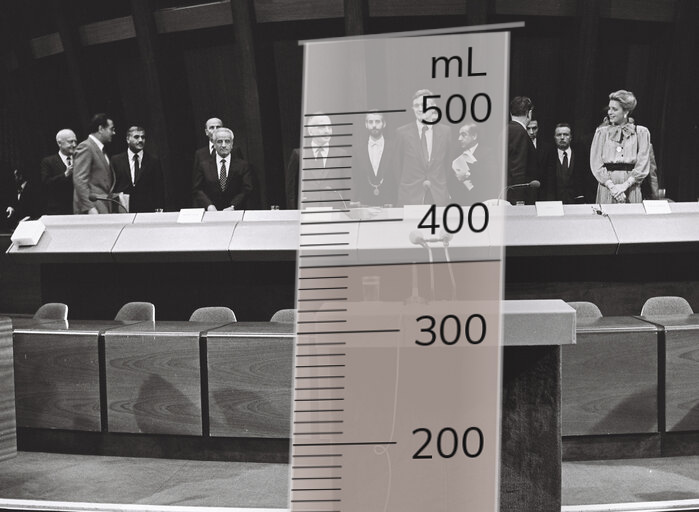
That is value=360 unit=mL
